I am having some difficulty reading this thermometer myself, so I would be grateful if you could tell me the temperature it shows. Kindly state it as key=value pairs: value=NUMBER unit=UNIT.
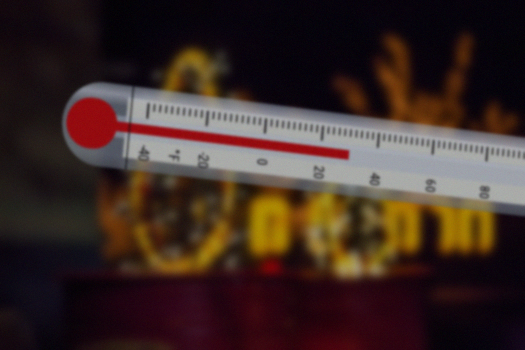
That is value=30 unit=°F
